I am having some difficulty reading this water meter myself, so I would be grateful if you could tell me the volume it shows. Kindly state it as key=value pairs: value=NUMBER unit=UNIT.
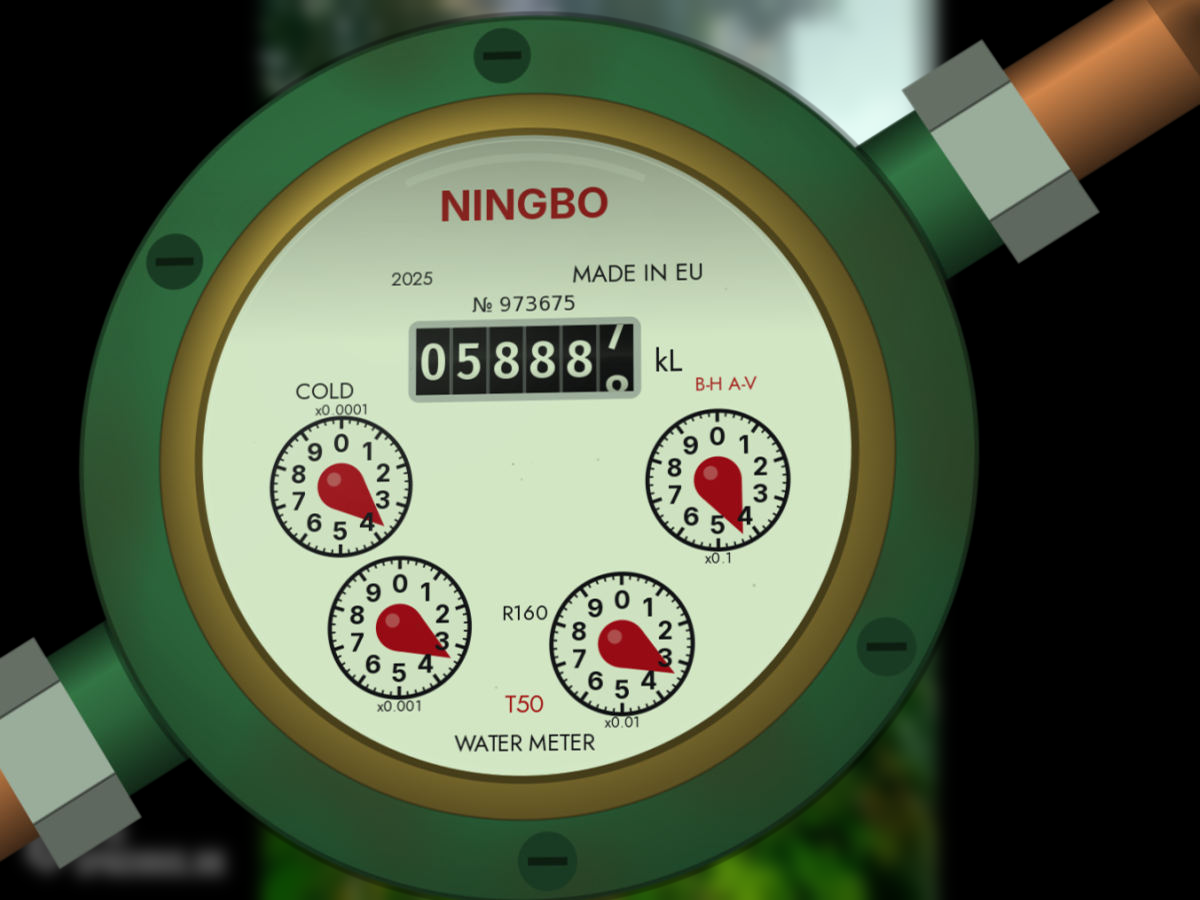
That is value=58887.4333 unit=kL
